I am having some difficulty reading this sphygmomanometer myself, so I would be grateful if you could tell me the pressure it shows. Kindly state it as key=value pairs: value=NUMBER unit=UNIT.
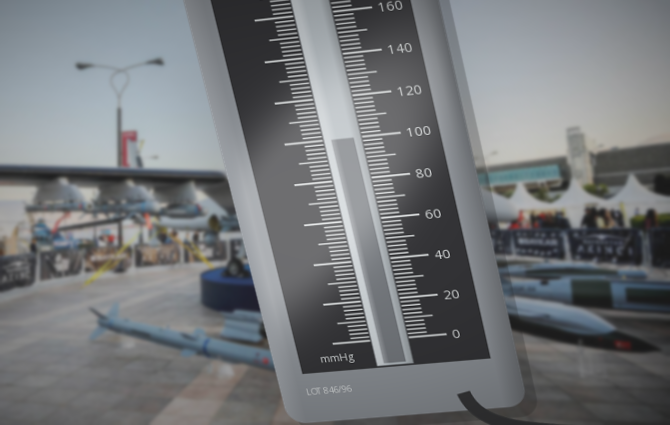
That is value=100 unit=mmHg
